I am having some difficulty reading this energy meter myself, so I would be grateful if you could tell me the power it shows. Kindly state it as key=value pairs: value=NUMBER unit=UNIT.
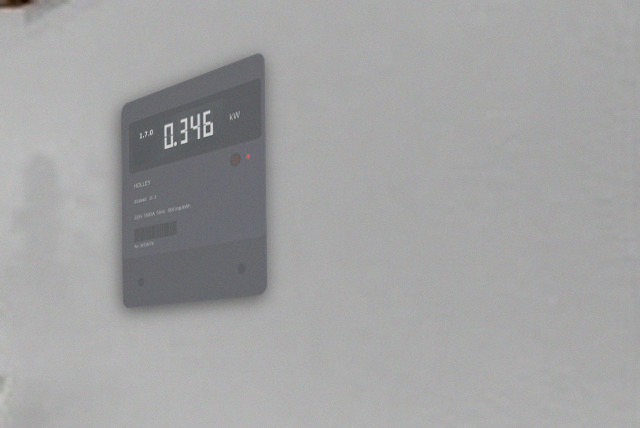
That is value=0.346 unit=kW
